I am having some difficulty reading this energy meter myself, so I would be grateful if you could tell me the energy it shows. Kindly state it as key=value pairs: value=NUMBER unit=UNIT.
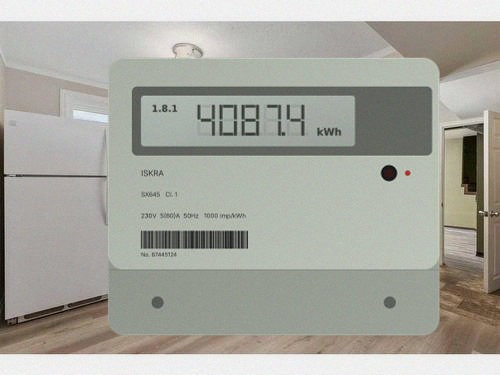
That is value=4087.4 unit=kWh
